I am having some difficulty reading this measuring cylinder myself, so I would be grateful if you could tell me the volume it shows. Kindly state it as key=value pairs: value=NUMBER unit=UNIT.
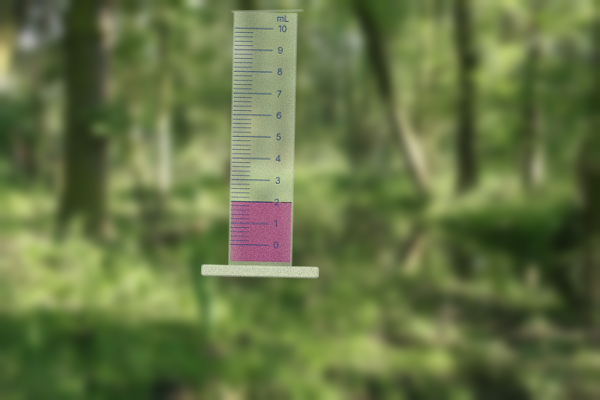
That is value=2 unit=mL
